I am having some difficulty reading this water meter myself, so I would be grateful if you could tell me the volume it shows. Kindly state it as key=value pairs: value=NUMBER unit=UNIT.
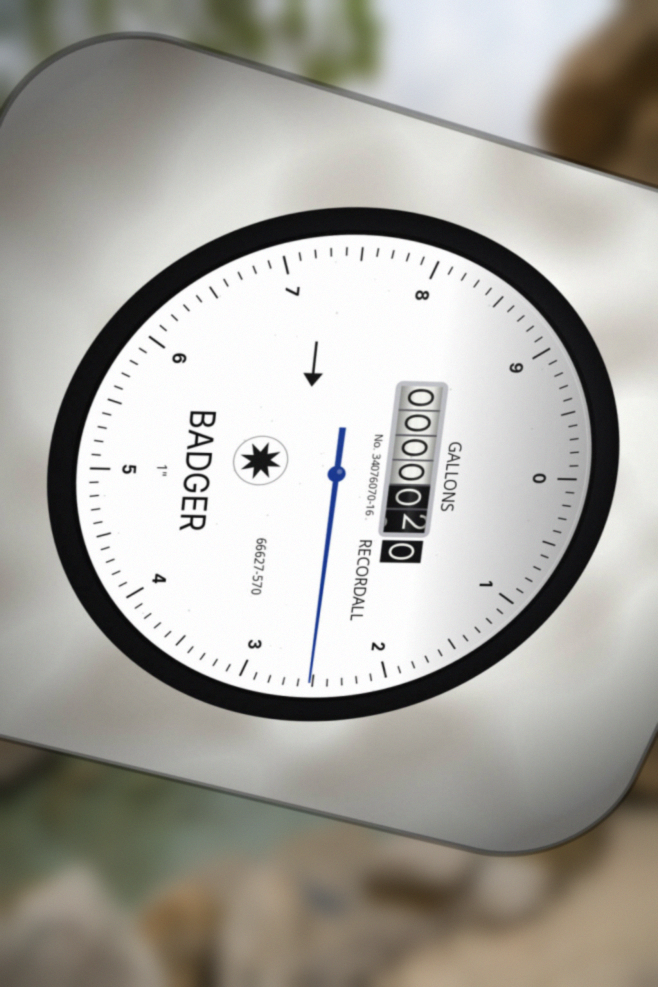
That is value=22.5 unit=gal
